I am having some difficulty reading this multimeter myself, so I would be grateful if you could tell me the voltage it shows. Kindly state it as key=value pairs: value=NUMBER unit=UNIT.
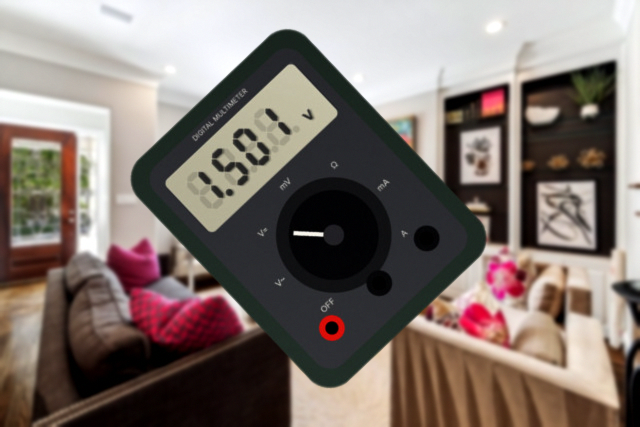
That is value=1.501 unit=V
